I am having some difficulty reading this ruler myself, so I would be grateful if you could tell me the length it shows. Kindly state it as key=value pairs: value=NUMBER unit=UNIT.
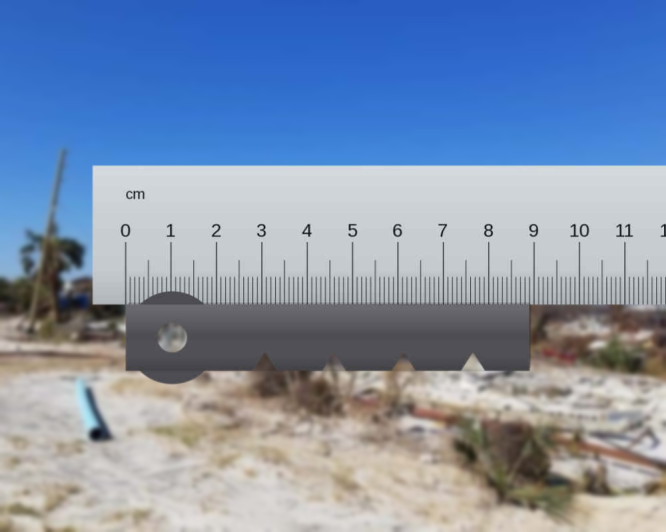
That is value=8.9 unit=cm
